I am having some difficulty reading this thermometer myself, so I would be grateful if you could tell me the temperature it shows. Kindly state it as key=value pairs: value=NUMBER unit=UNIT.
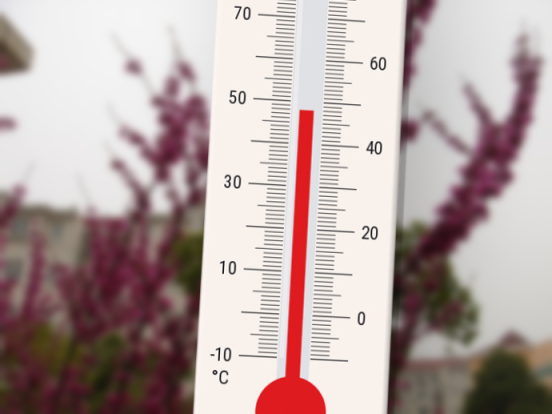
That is value=48 unit=°C
